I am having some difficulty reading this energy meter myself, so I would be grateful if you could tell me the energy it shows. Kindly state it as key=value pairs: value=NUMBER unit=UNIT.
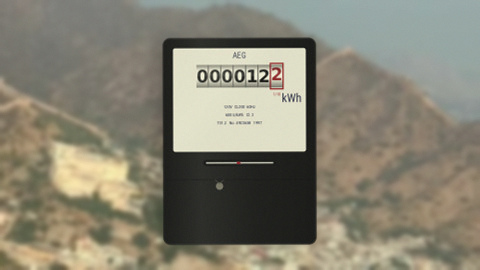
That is value=12.2 unit=kWh
